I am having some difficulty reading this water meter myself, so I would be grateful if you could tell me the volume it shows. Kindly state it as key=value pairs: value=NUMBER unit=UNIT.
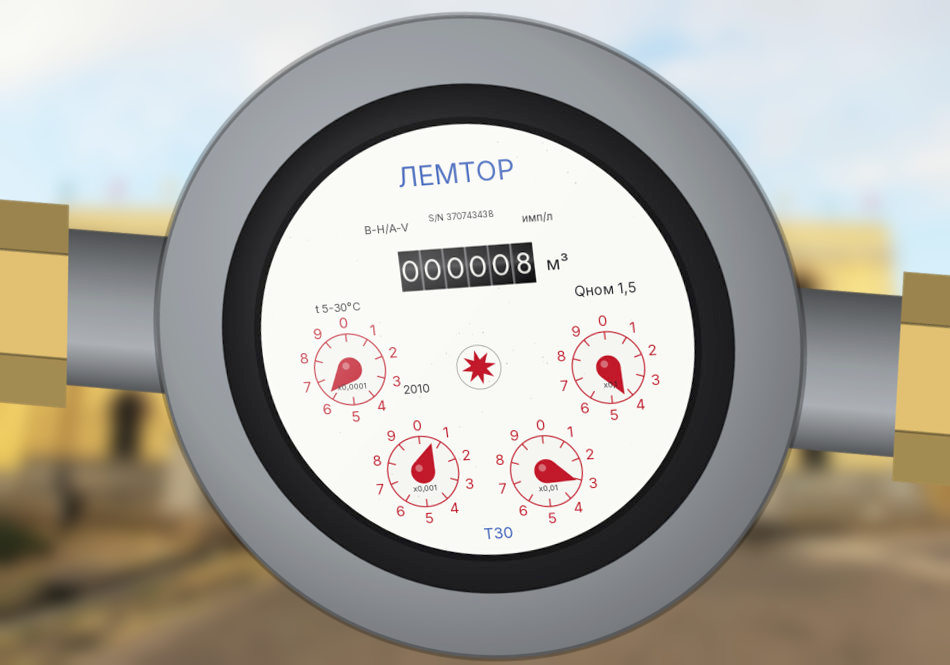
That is value=8.4306 unit=m³
